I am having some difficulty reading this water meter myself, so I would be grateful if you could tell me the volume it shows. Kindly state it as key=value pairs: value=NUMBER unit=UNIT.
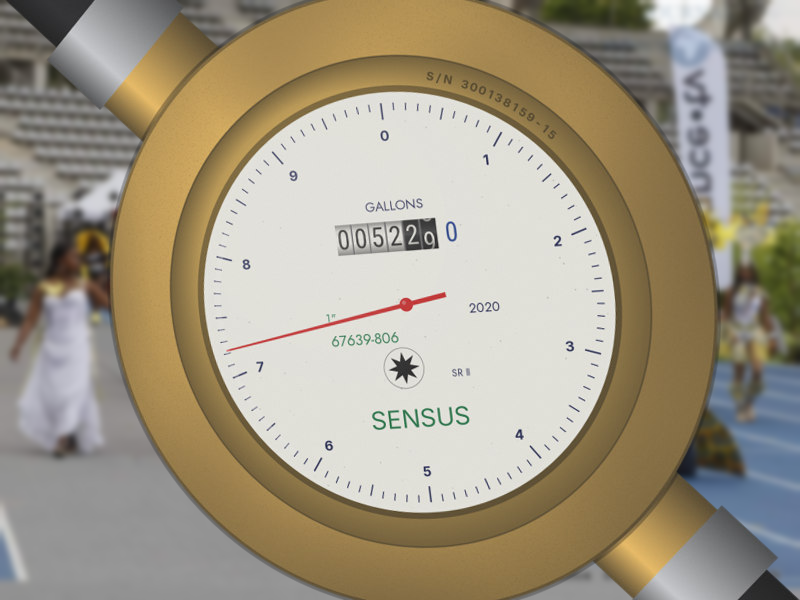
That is value=52287.2 unit=gal
